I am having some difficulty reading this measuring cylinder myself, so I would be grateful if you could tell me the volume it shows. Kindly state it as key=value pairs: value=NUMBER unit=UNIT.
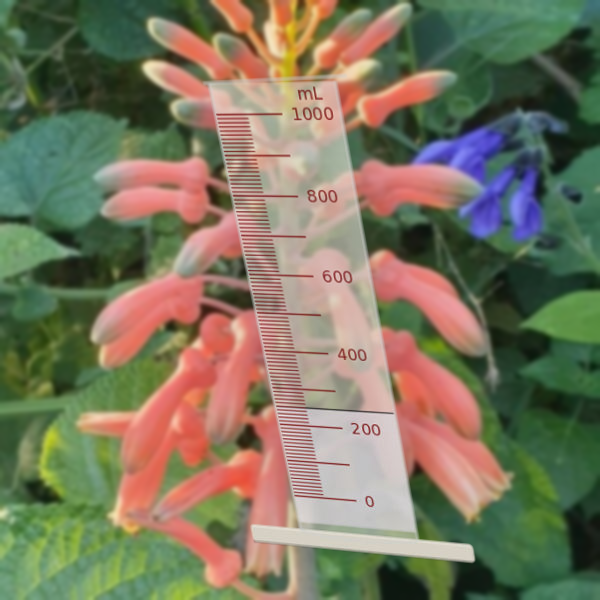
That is value=250 unit=mL
